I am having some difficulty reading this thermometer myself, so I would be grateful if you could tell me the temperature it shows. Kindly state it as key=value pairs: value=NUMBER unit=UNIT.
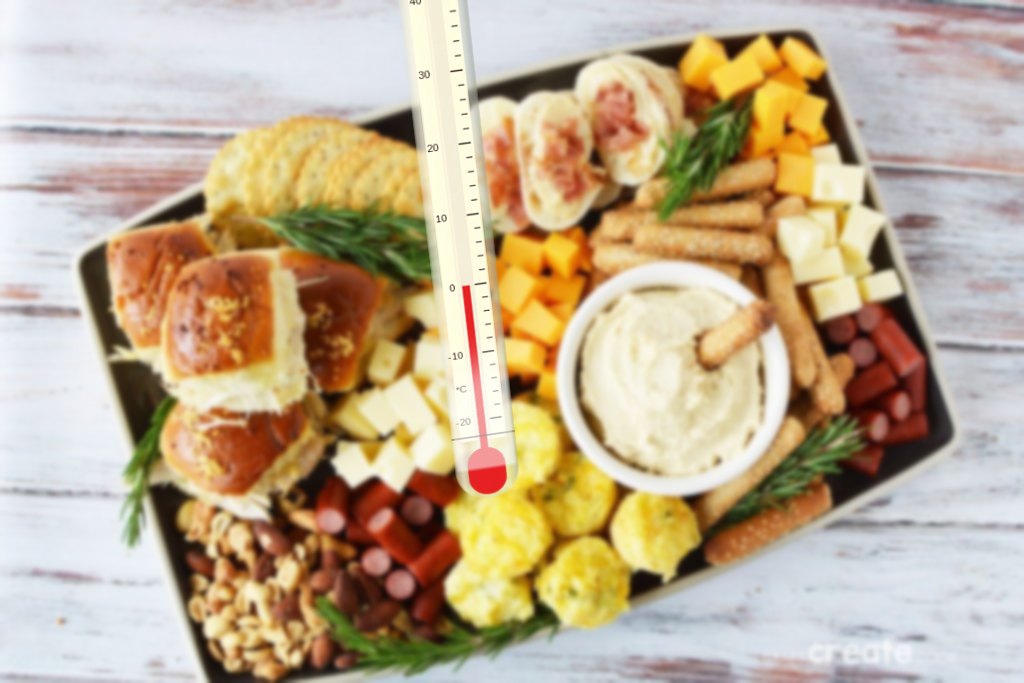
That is value=0 unit=°C
